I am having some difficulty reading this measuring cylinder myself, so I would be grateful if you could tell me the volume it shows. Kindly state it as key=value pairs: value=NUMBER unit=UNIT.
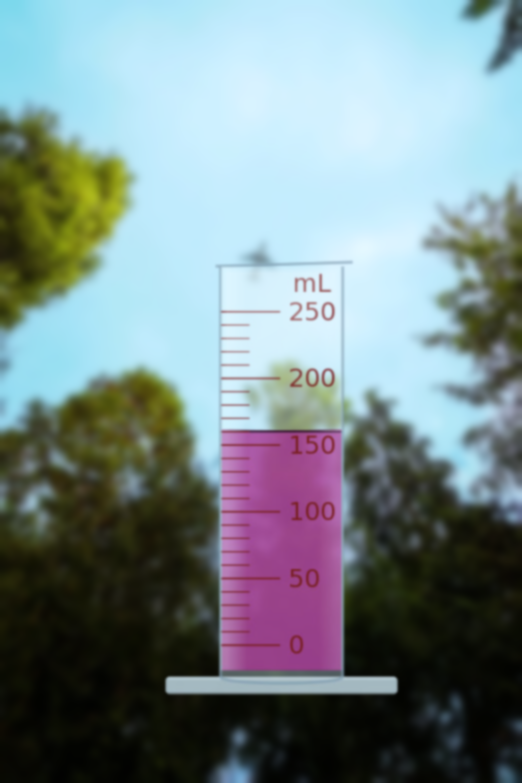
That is value=160 unit=mL
